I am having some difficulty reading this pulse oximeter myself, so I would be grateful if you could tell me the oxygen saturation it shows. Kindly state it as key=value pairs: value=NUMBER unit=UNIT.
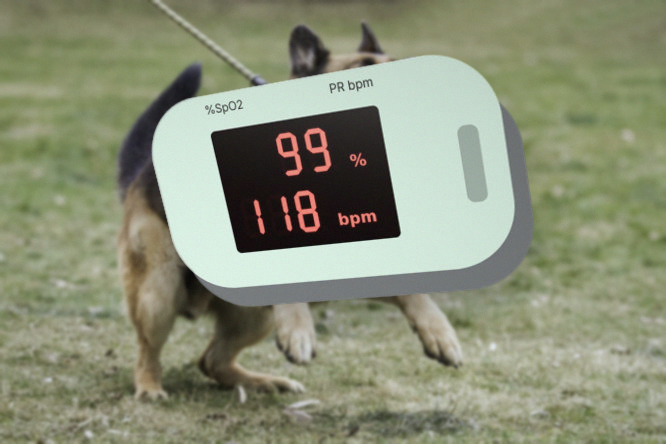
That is value=99 unit=%
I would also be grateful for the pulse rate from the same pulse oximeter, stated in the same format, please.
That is value=118 unit=bpm
